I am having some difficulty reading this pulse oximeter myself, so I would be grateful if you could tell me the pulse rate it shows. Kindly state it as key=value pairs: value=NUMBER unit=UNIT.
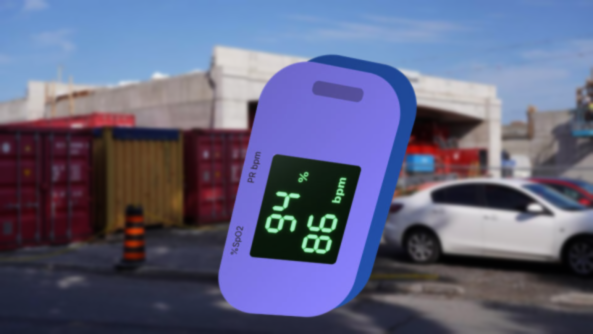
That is value=86 unit=bpm
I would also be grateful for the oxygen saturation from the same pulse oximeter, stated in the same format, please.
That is value=94 unit=%
